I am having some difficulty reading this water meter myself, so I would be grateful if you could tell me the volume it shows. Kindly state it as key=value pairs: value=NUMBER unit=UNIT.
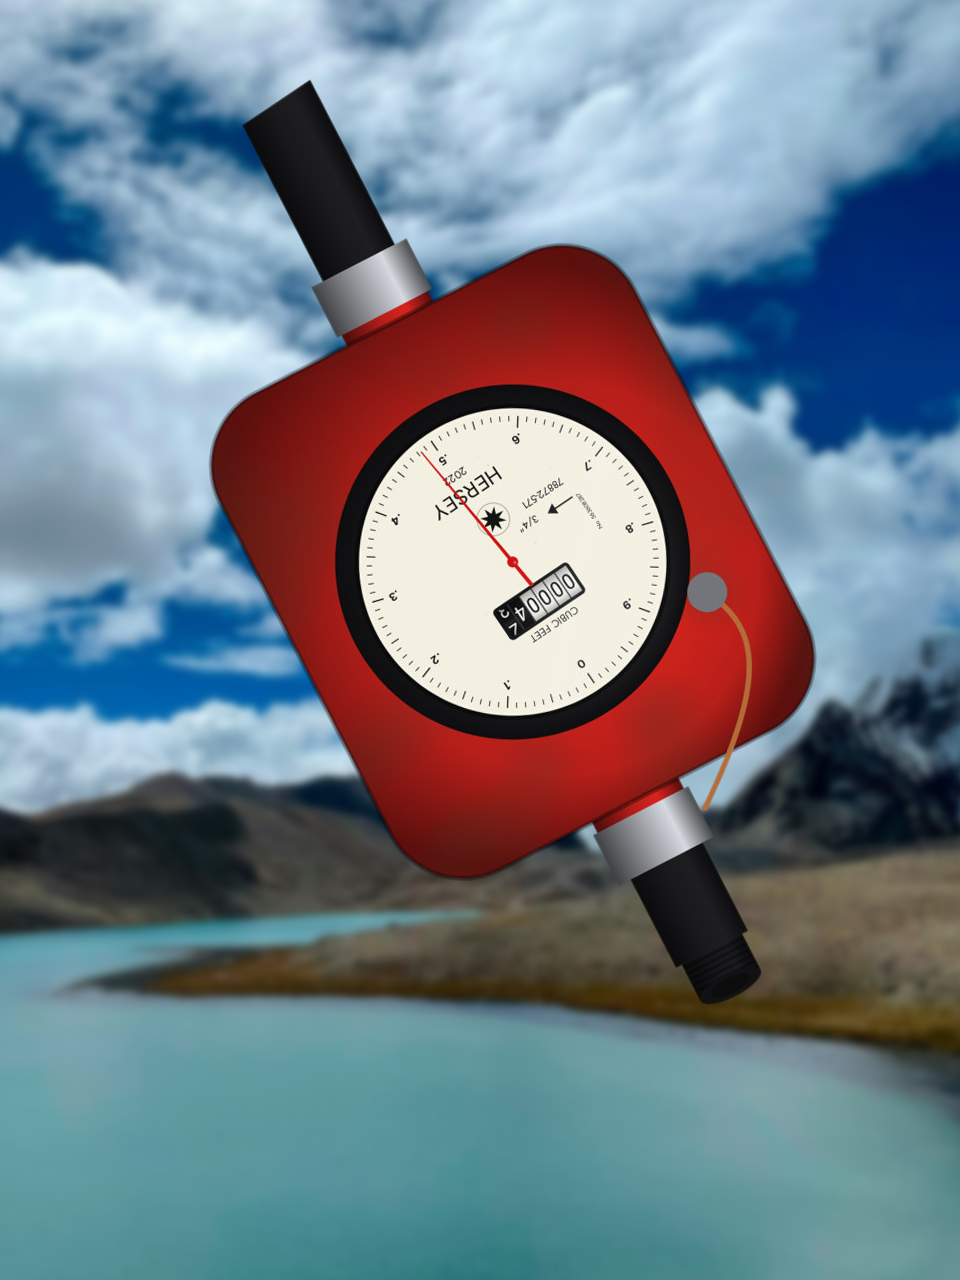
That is value=42.48 unit=ft³
